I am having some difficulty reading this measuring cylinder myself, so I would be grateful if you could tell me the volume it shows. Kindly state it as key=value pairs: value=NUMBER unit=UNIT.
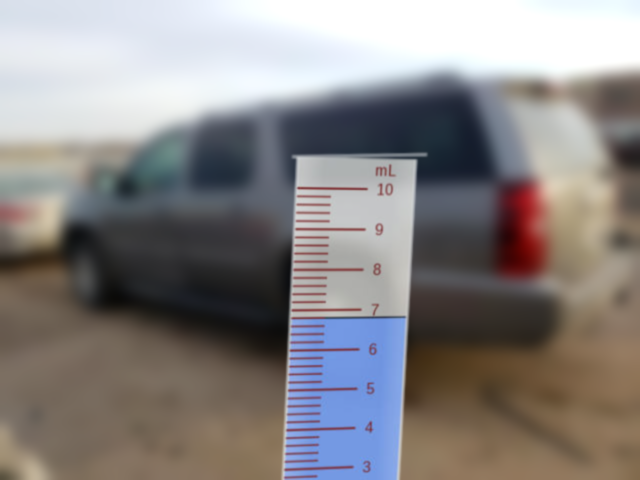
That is value=6.8 unit=mL
